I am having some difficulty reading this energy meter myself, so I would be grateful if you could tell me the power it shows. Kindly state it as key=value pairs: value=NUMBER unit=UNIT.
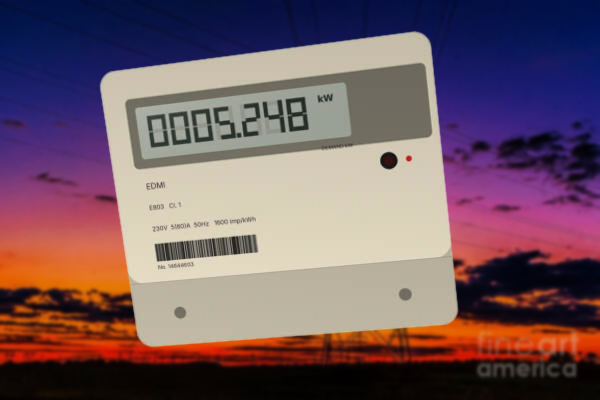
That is value=5.248 unit=kW
